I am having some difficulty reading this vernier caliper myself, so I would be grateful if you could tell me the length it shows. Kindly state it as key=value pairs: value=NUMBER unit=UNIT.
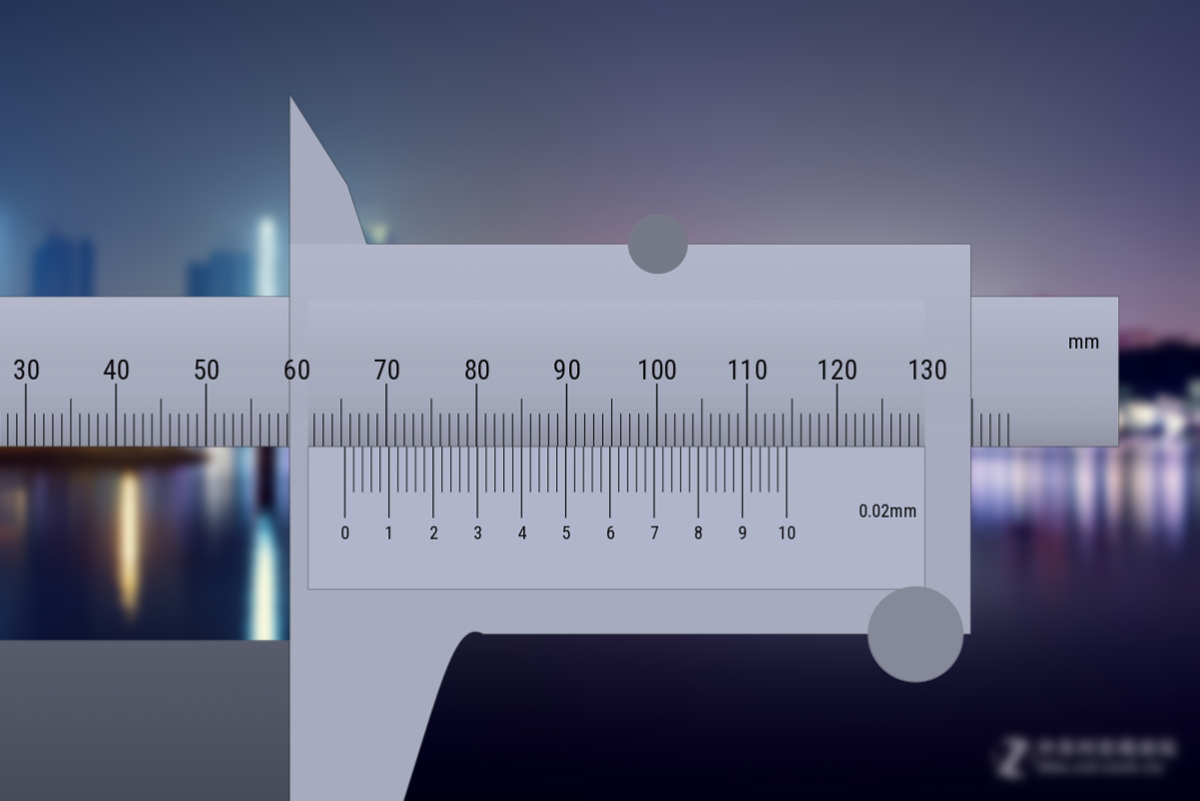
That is value=65.4 unit=mm
